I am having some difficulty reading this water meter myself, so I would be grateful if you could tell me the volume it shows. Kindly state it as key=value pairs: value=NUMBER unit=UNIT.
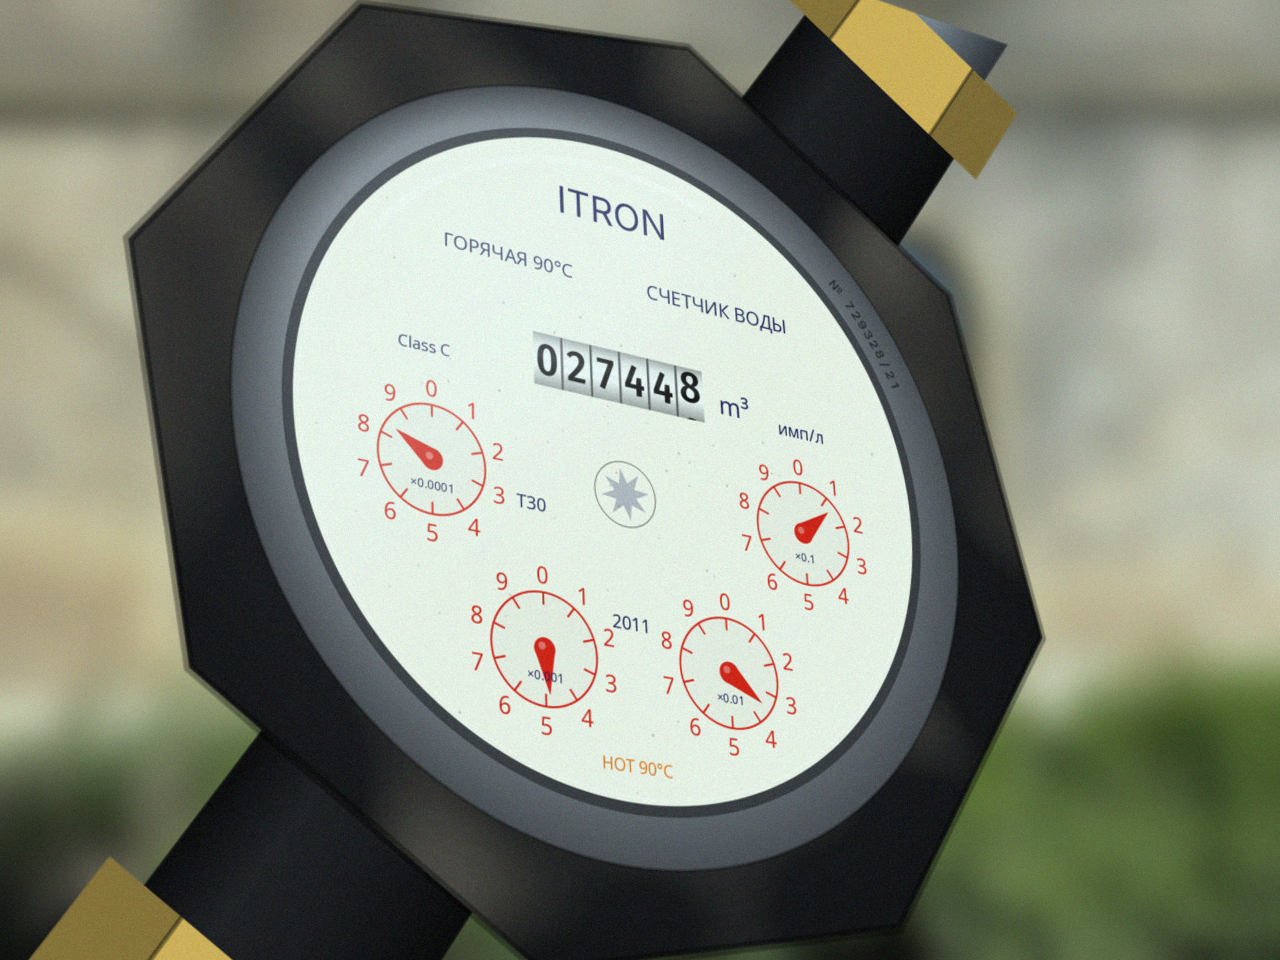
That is value=27448.1348 unit=m³
